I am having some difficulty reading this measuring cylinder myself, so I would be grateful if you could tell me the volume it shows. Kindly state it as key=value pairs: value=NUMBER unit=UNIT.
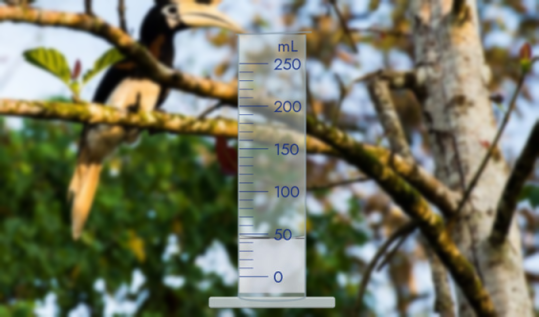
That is value=45 unit=mL
